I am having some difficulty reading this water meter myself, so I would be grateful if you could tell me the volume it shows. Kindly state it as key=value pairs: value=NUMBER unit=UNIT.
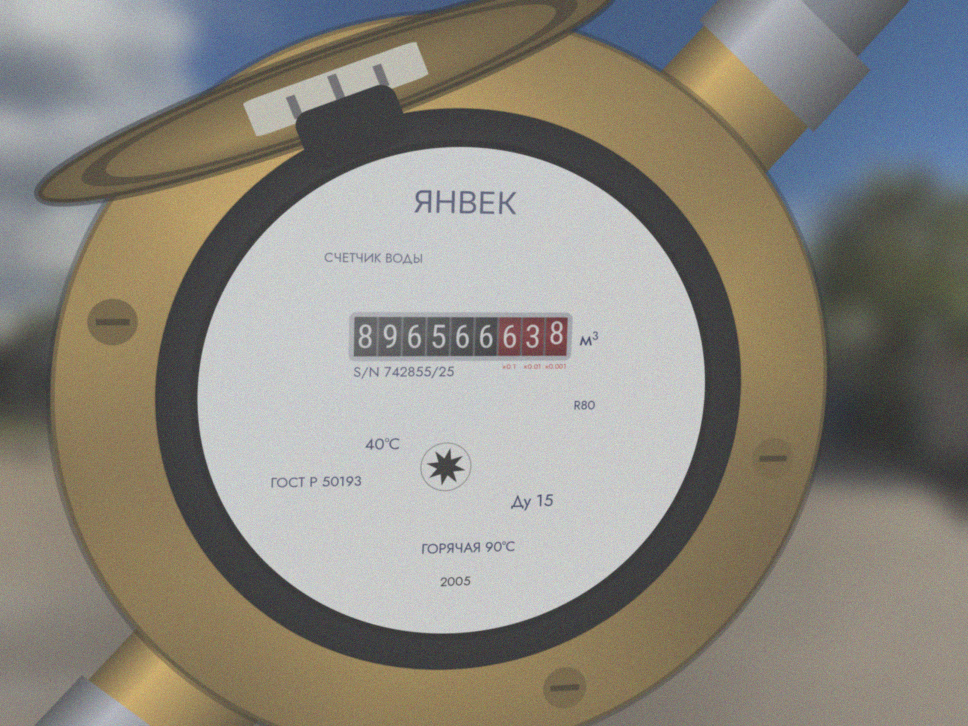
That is value=896566.638 unit=m³
